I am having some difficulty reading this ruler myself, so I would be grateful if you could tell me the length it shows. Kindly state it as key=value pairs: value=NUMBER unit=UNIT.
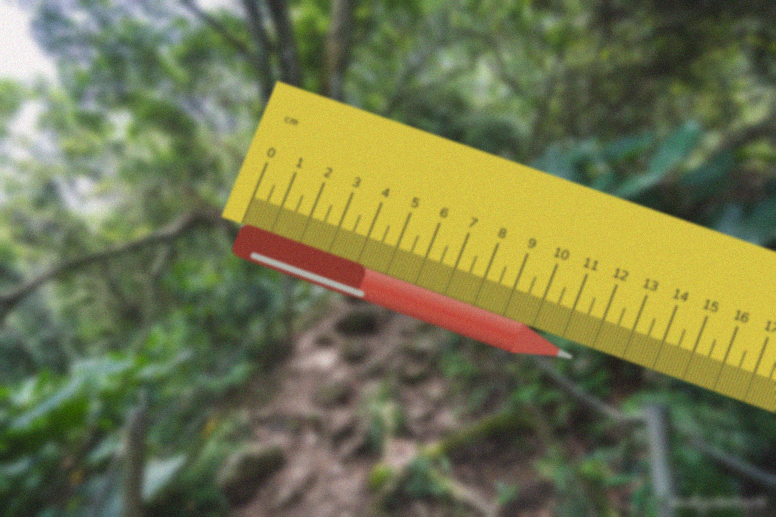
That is value=11.5 unit=cm
